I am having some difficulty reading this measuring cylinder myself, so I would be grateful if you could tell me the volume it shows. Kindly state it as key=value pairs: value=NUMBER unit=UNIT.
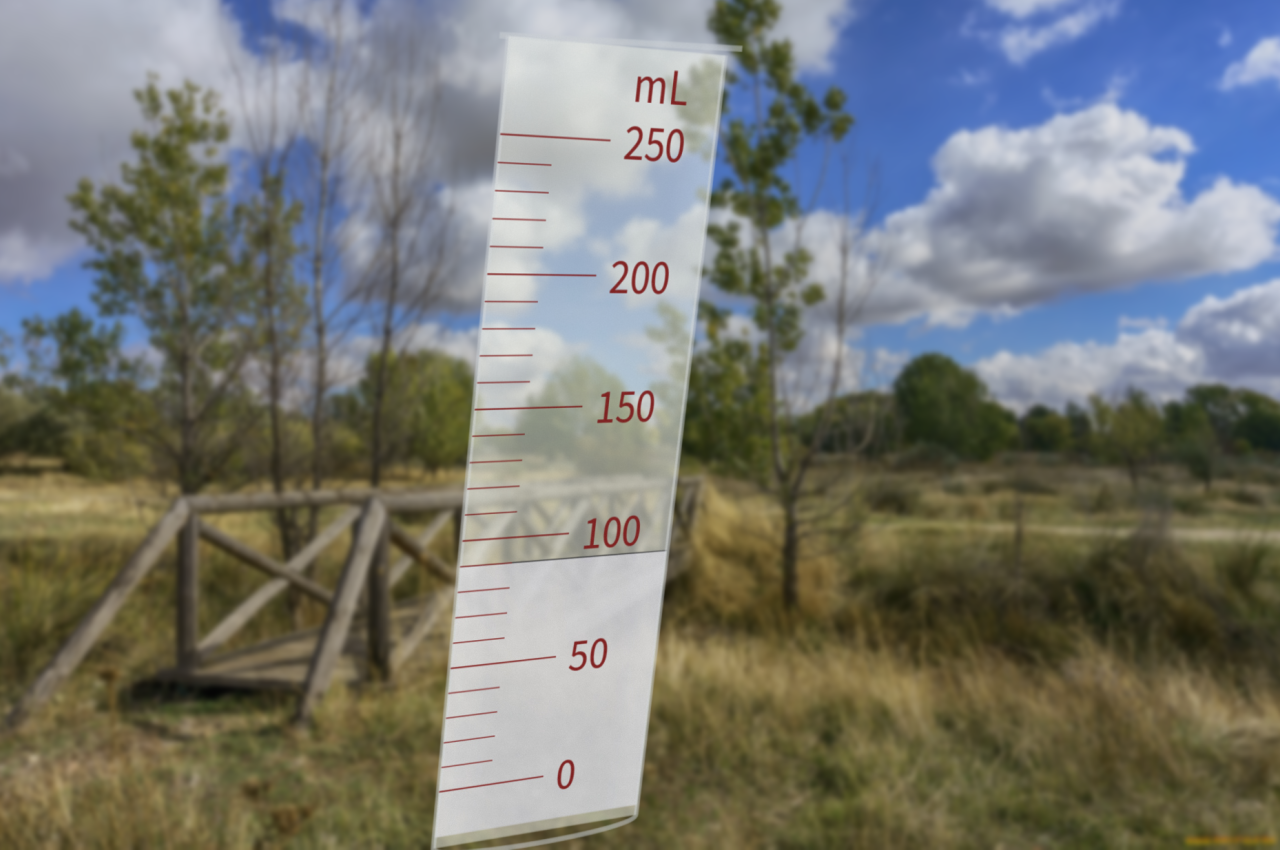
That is value=90 unit=mL
